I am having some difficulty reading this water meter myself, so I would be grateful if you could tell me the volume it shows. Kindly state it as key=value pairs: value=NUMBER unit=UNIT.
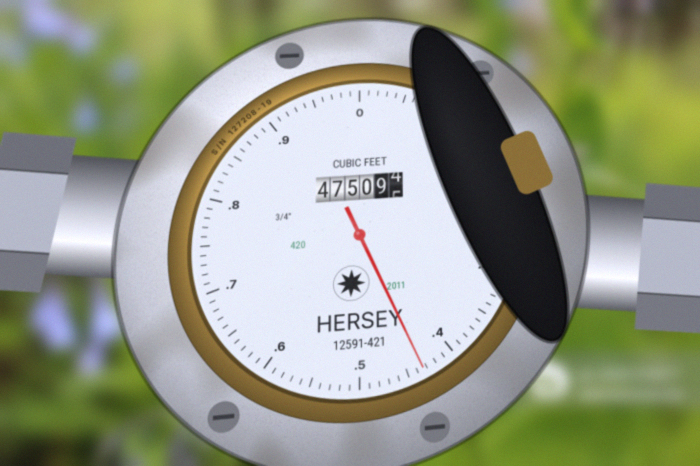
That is value=475094.43 unit=ft³
